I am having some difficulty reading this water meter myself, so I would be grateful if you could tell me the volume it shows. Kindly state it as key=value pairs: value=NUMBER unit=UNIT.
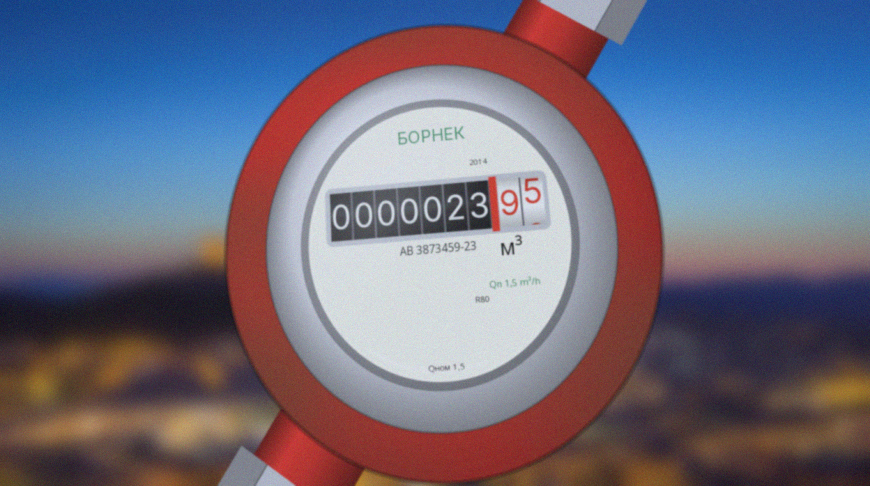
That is value=23.95 unit=m³
